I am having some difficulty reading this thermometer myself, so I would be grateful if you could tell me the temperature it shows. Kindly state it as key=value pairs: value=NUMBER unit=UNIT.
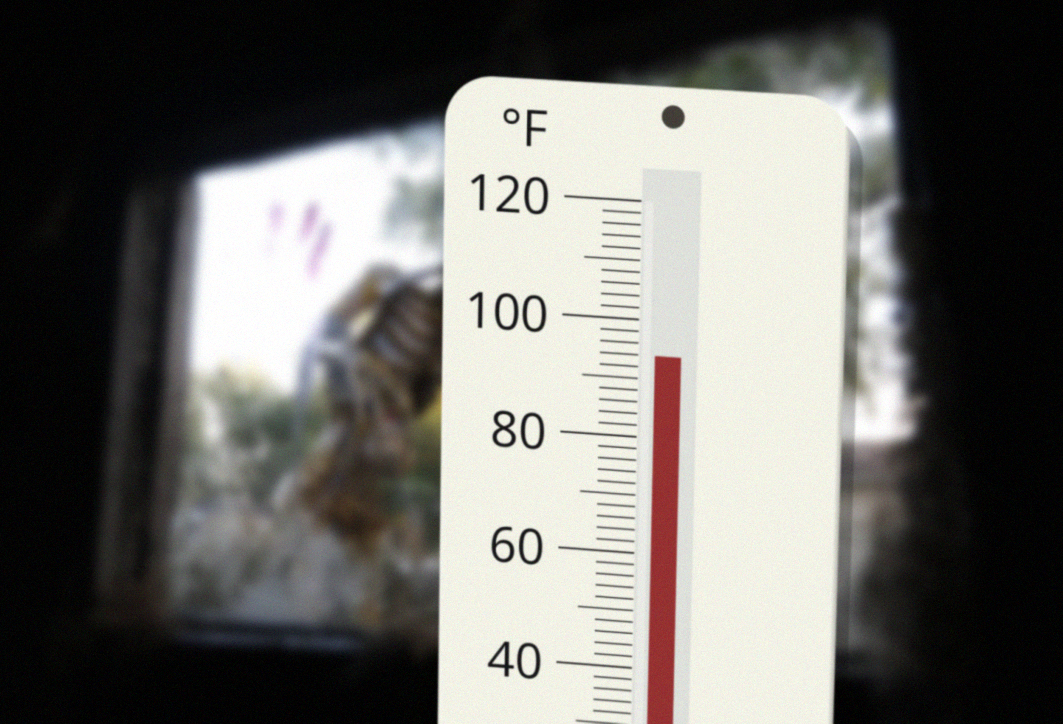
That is value=94 unit=°F
